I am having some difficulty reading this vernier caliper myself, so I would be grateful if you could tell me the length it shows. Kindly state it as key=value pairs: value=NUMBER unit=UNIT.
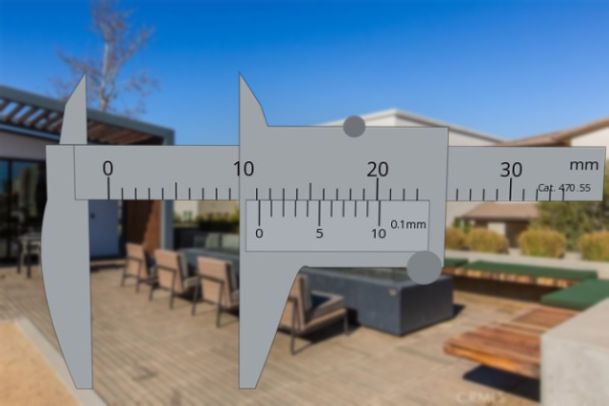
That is value=11.2 unit=mm
